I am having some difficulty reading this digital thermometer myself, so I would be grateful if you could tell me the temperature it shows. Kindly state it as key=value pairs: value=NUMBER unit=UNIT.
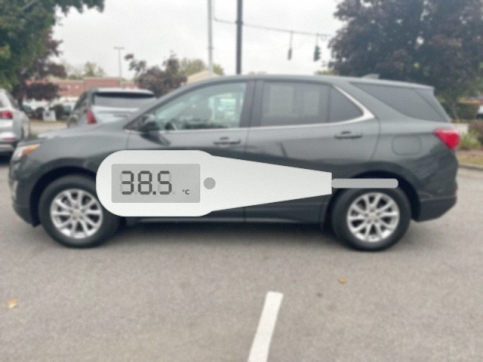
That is value=38.5 unit=°C
